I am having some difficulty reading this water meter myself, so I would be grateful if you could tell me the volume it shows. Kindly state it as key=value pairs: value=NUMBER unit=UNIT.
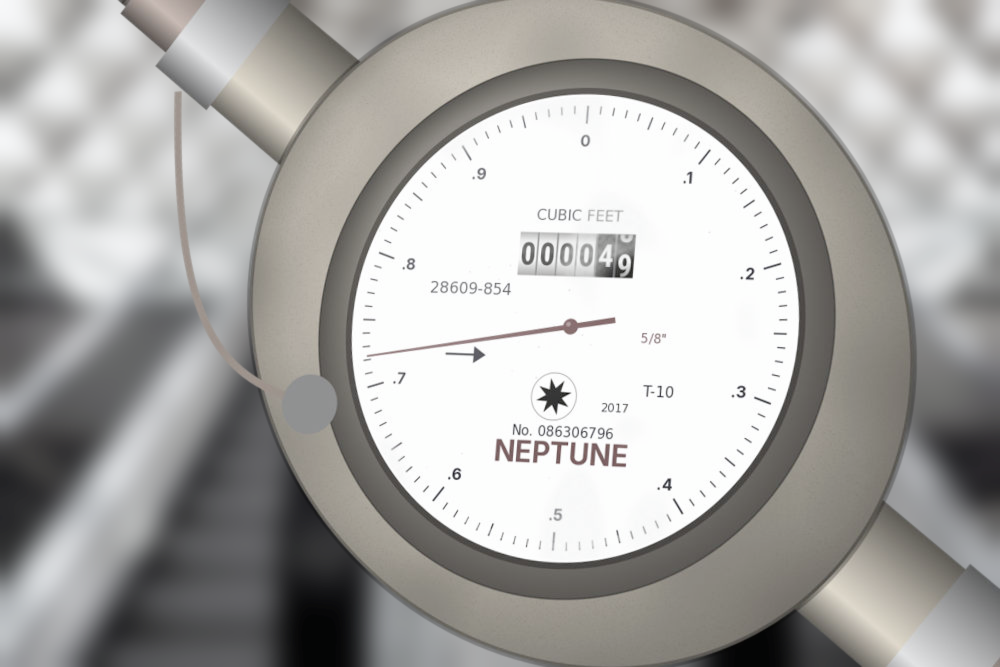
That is value=48.72 unit=ft³
